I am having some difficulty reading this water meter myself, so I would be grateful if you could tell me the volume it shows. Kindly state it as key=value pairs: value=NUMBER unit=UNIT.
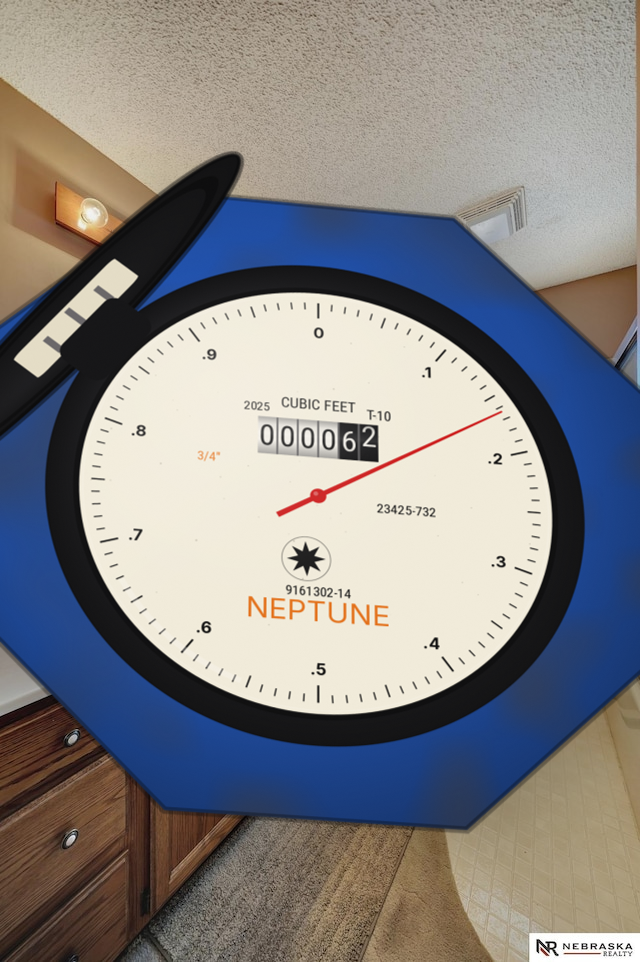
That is value=62.16 unit=ft³
